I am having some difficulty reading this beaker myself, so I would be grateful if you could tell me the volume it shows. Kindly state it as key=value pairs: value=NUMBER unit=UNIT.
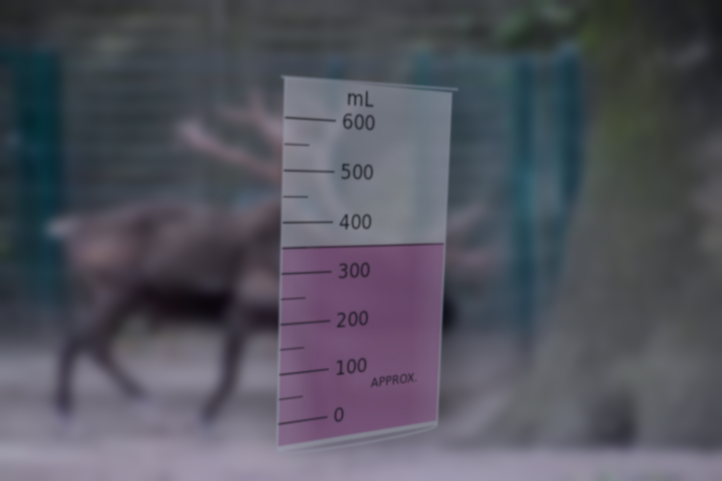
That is value=350 unit=mL
